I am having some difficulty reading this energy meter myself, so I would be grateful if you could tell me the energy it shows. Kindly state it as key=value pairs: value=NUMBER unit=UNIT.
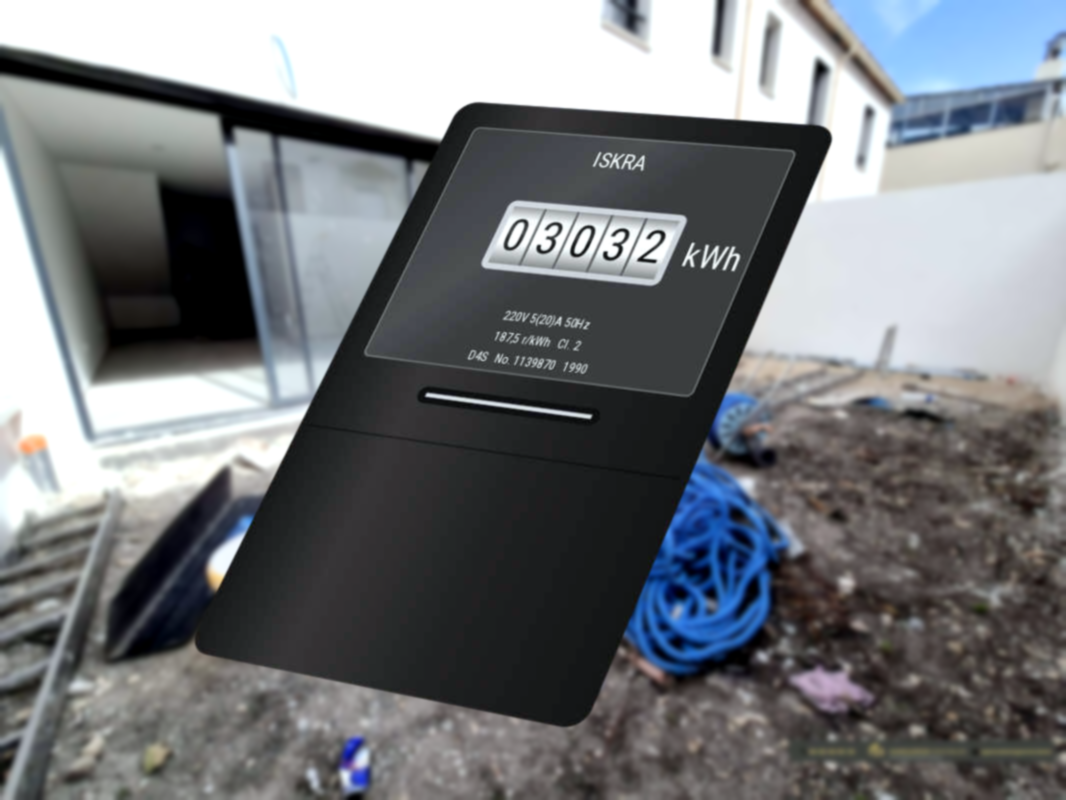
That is value=3032 unit=kWh
